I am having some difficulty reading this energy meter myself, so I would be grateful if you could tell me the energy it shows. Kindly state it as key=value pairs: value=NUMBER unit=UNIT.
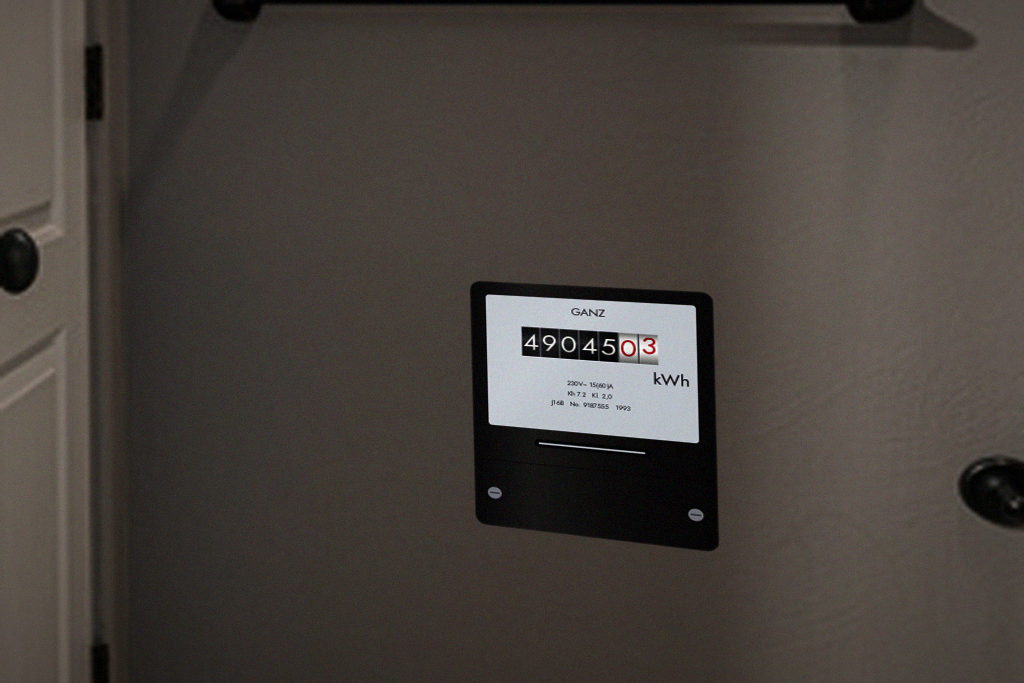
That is value=49045.03 unit=kWh
